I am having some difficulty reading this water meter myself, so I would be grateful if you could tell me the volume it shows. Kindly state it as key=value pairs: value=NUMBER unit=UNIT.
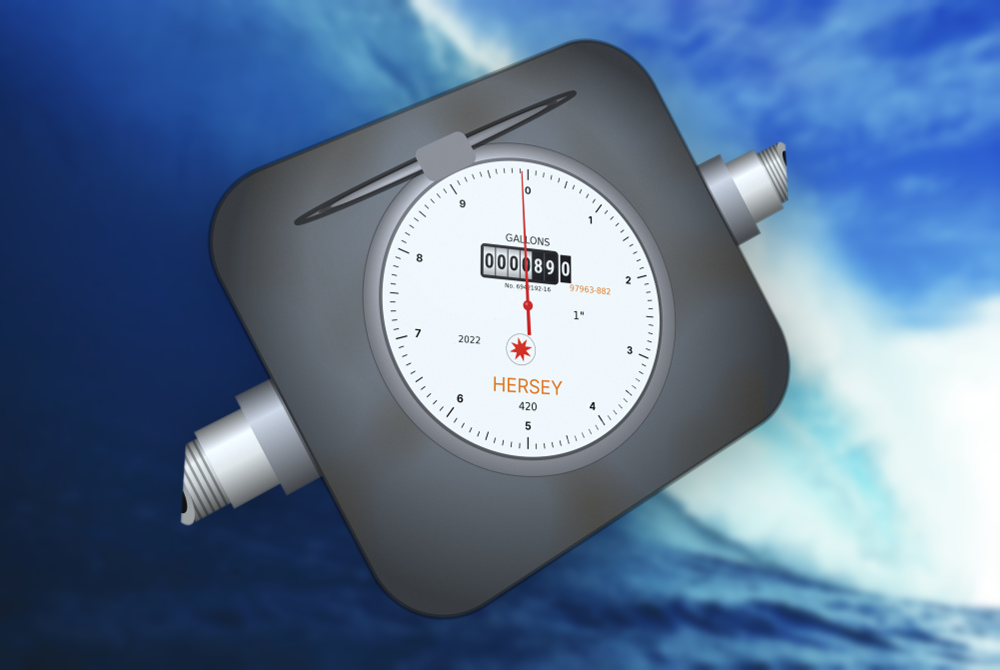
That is value=889.9 unit=gal
